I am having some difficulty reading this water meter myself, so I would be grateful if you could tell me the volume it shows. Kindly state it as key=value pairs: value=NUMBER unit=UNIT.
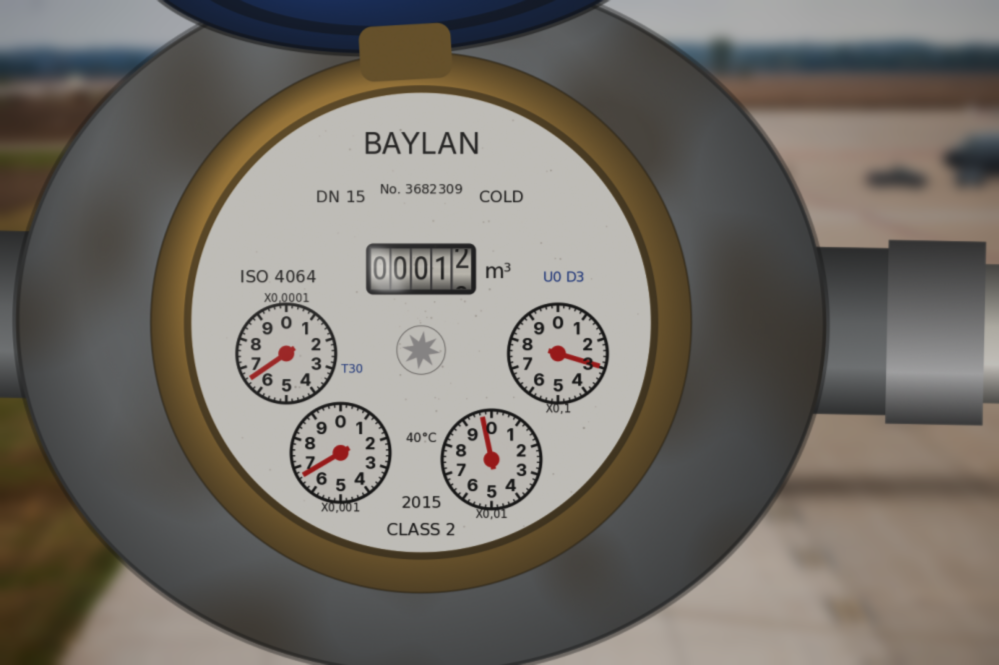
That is value=12.2966 unit=m³
